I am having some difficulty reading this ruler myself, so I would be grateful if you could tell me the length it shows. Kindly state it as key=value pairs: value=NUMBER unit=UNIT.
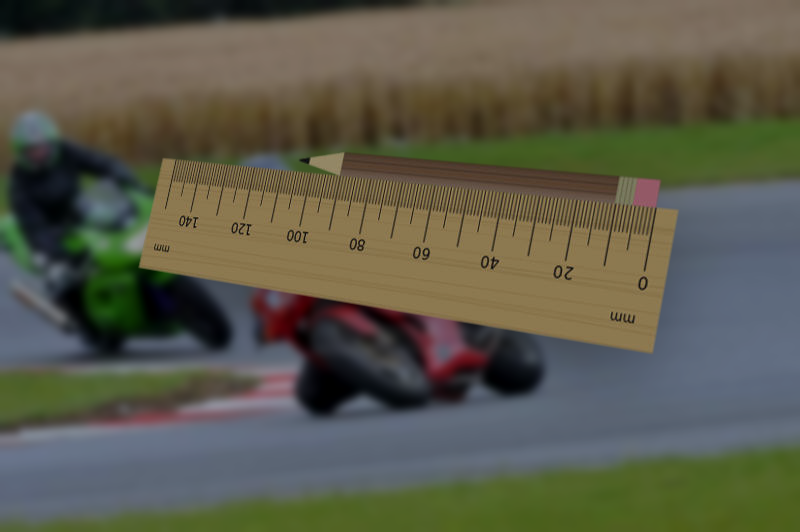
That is value=105 unit=mm
